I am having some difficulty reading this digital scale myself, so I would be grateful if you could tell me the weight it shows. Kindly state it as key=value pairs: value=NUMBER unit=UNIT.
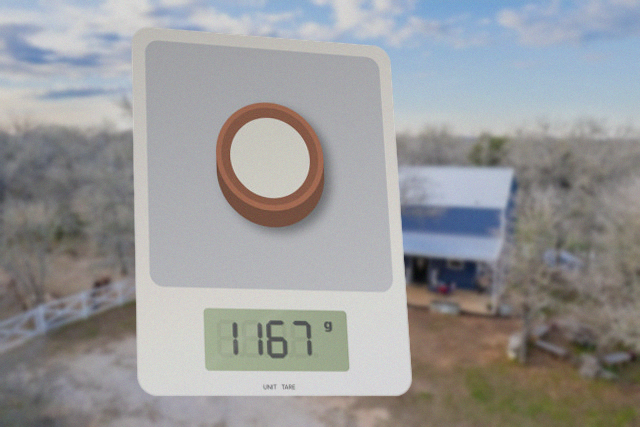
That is value=1167 unit=g
